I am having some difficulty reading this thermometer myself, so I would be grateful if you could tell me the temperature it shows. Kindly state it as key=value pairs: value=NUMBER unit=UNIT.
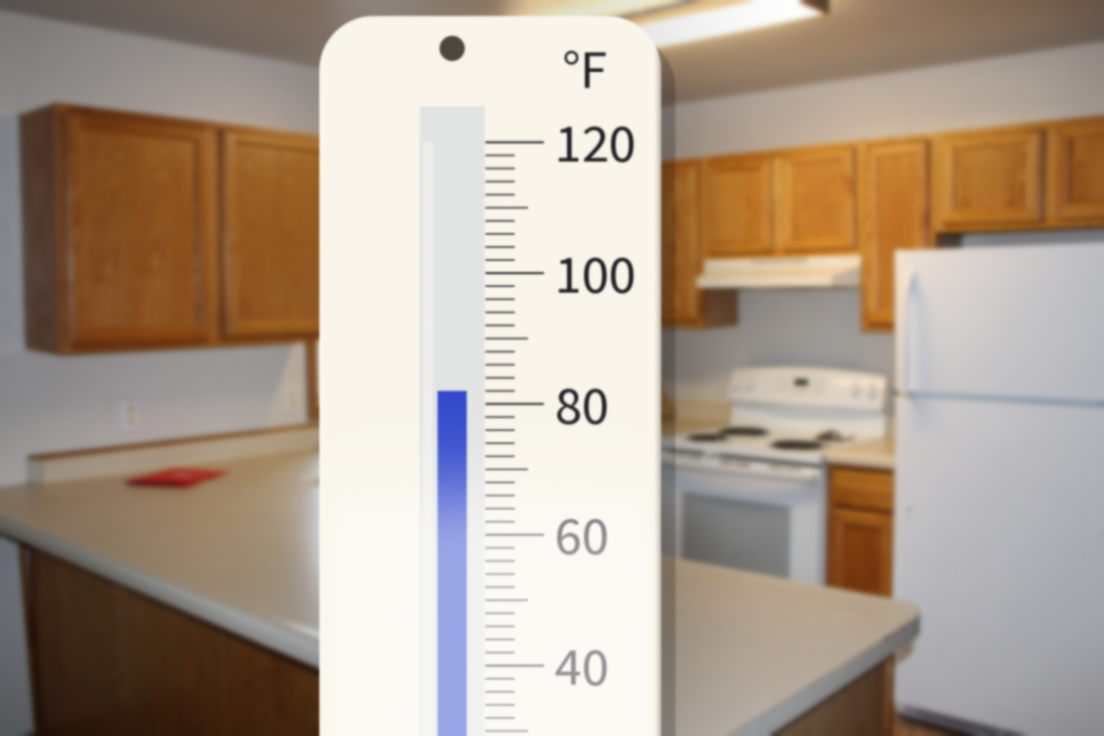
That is value=82 unit=°F
